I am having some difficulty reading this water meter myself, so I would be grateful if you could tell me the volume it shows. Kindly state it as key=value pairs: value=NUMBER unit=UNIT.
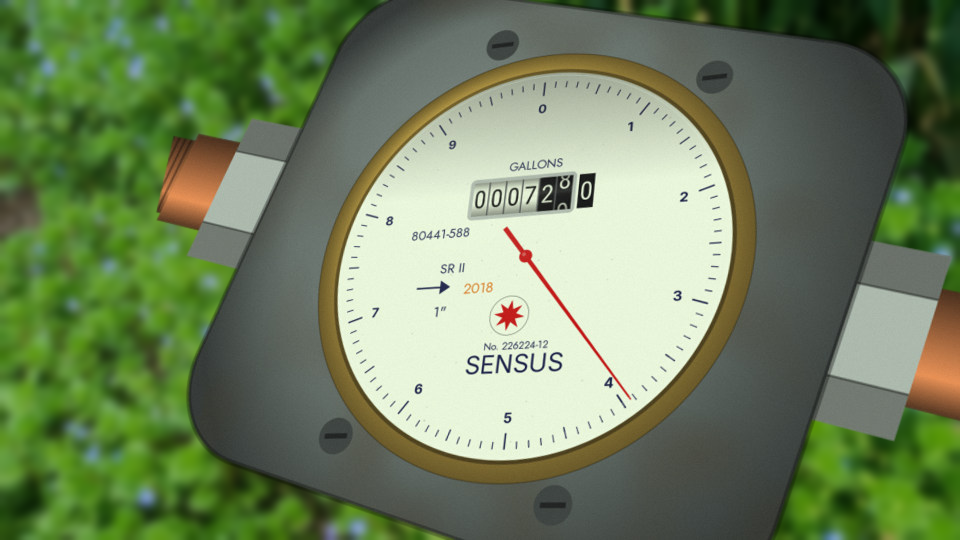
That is value=7283.9 unit=gal
